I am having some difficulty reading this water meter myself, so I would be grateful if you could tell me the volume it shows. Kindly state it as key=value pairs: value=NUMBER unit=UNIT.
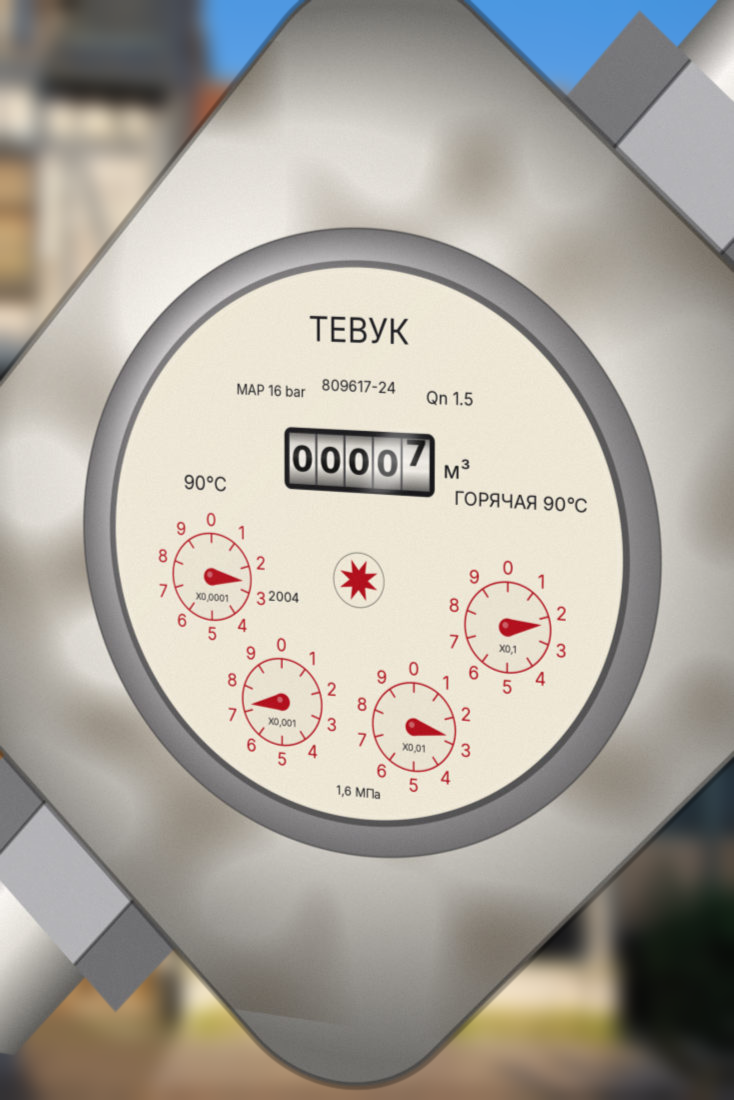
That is value=7.2272 unit=m³
